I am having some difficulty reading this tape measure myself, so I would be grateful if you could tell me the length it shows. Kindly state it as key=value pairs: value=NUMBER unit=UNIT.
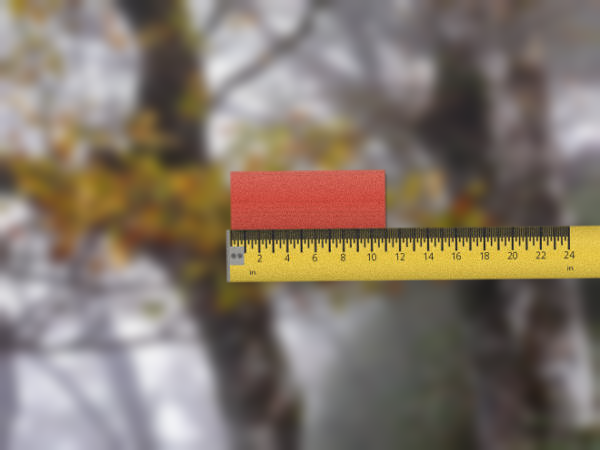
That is value=11 unit=in
